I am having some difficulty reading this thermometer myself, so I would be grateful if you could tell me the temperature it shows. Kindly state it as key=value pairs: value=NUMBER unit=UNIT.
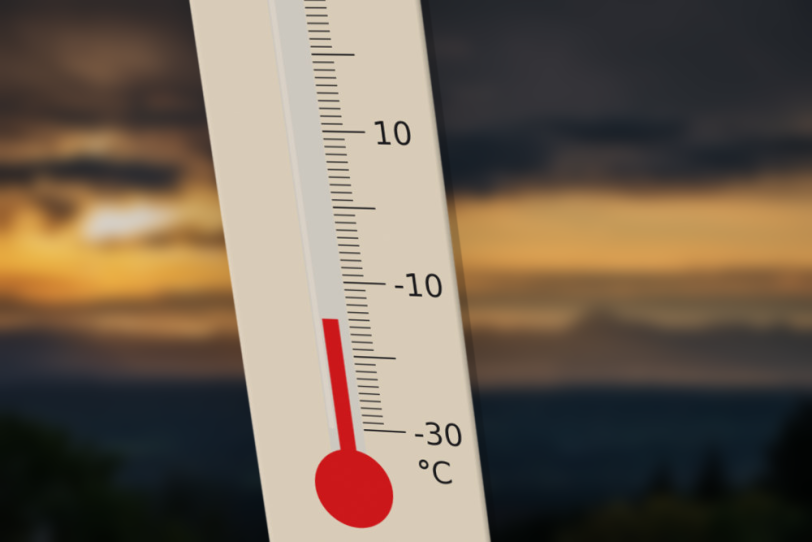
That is value=-15 unit=°C
